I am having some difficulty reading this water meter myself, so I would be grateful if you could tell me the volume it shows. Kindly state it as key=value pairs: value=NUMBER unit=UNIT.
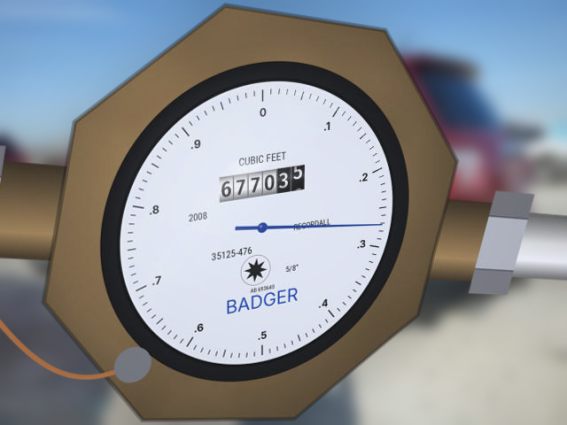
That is value=677035.27 unit=ft³
